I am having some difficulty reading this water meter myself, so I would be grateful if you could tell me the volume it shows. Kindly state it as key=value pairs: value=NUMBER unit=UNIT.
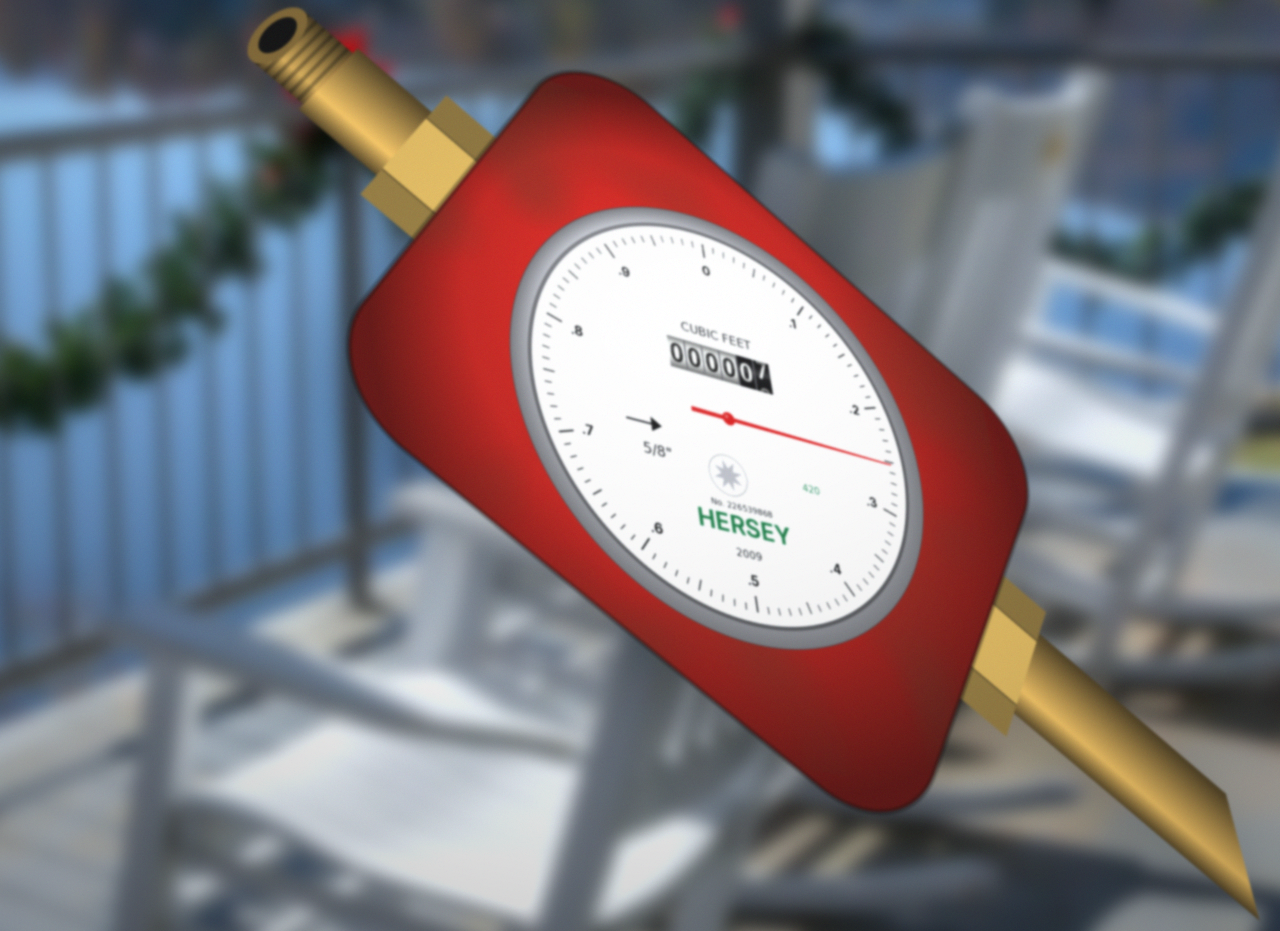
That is value=7.25 unit=ft³
